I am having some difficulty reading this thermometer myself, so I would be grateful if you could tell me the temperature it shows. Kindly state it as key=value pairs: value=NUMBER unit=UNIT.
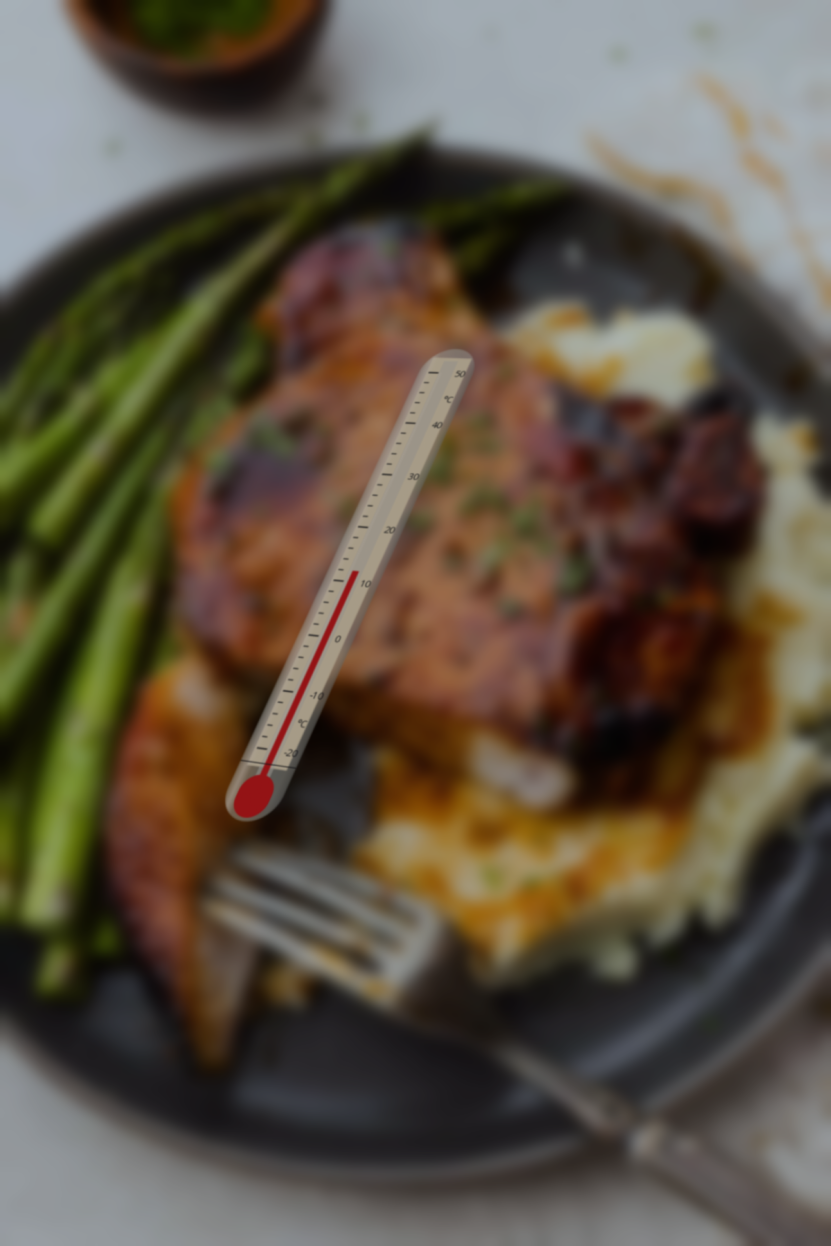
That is value=12 unit=°C
